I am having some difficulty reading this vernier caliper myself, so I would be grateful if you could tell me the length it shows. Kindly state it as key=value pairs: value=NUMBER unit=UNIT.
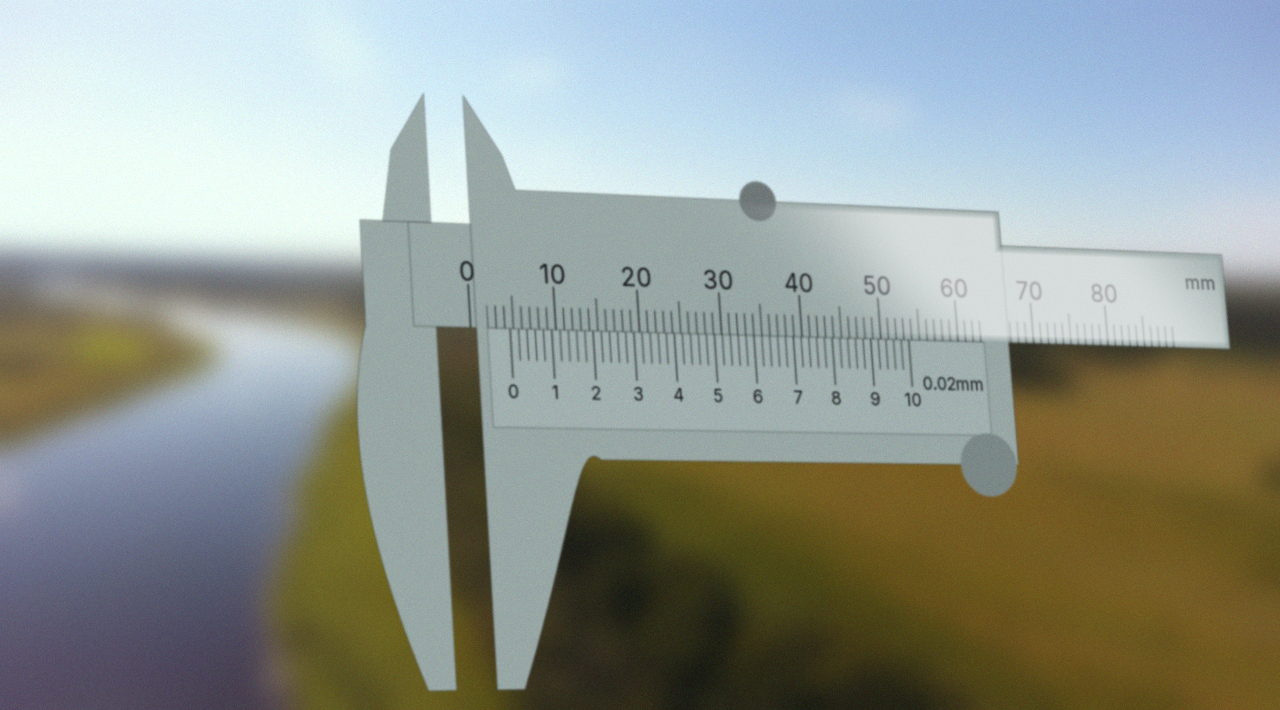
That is value=4.6 unit=mm
